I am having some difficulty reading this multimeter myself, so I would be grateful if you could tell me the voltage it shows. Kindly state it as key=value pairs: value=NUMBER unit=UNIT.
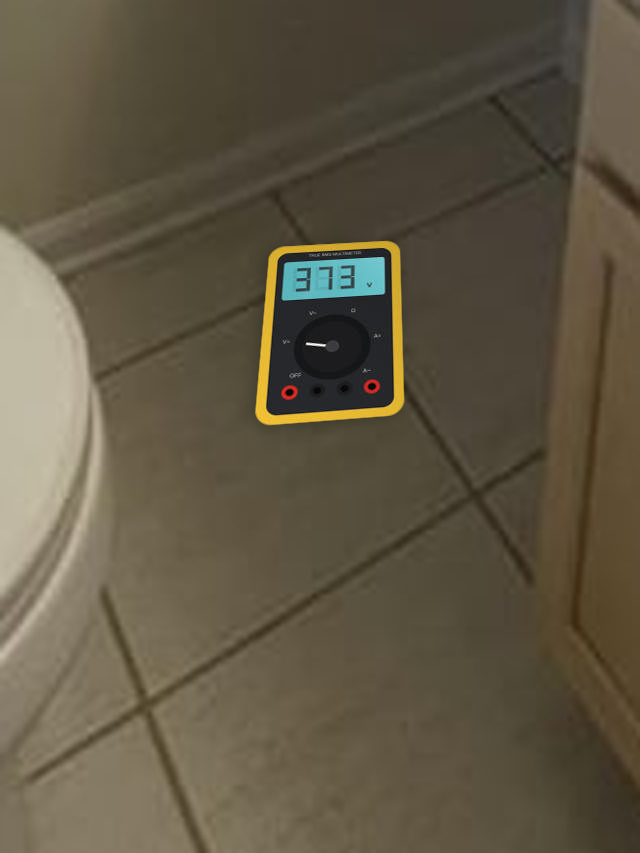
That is value=373 unit=V
